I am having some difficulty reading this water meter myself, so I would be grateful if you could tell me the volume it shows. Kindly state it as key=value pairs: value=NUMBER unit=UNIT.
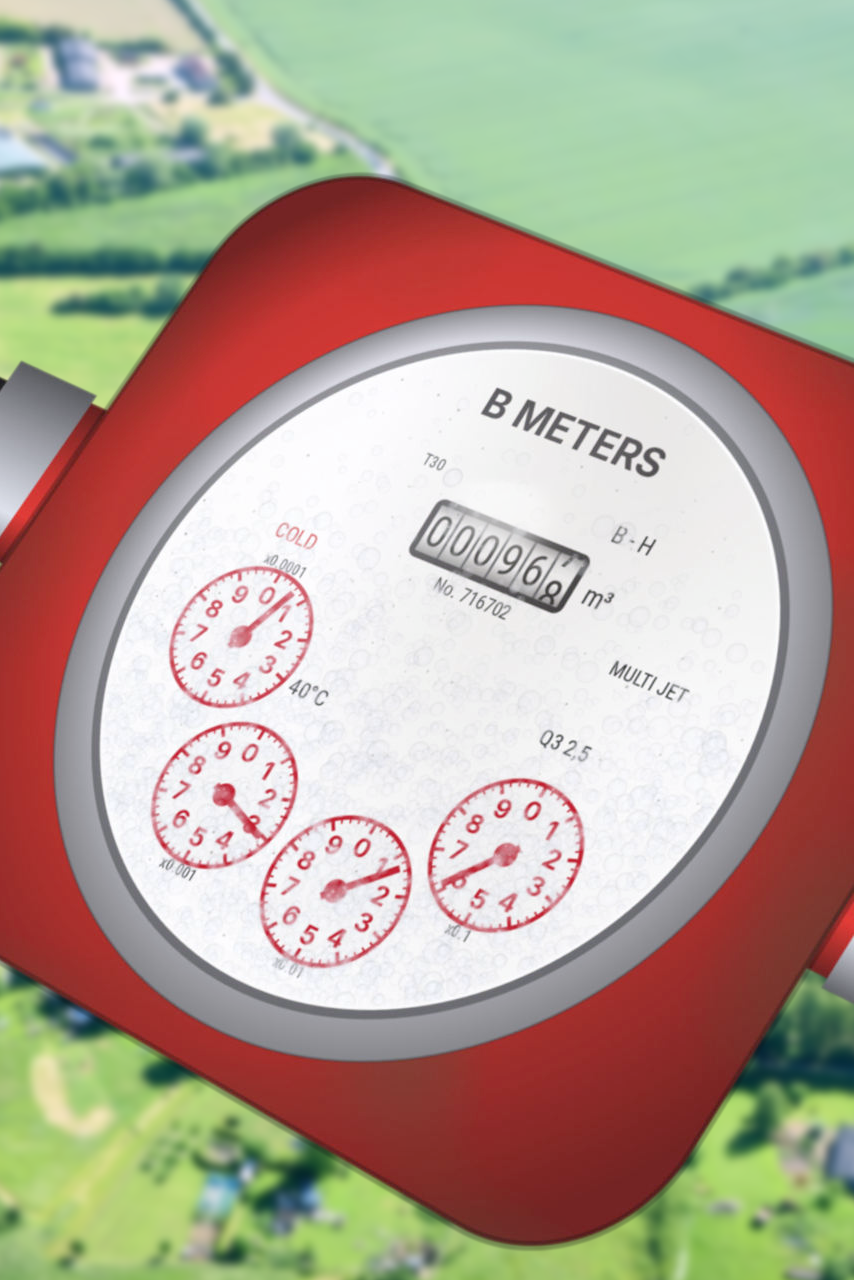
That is value=967.6130 unit=m³
